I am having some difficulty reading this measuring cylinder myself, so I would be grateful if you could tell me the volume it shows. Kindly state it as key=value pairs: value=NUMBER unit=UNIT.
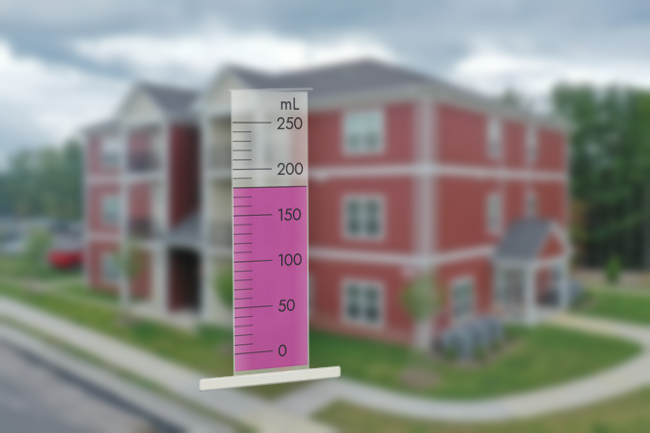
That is value=180 unit=mL
